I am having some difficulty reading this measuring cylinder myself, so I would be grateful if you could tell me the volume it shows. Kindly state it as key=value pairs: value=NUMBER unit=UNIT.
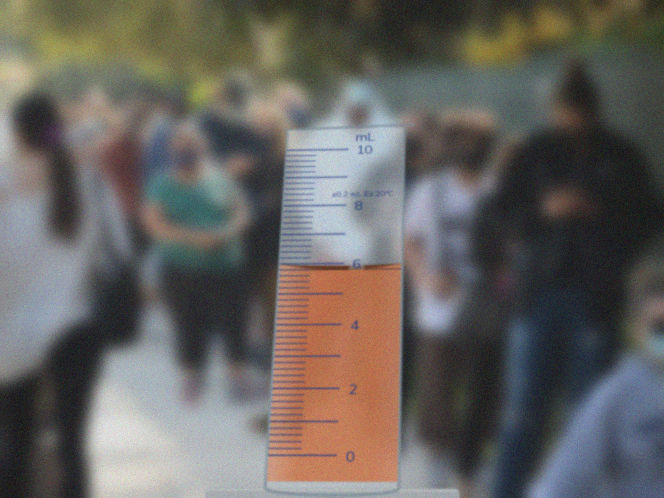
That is value=5.8 unit=mL
